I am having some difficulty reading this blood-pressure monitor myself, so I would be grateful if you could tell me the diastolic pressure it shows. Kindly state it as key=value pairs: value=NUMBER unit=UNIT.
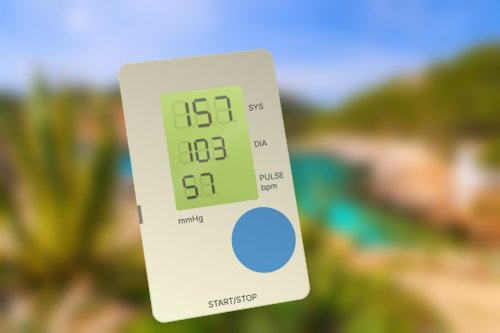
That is value=103 unit=mmHg
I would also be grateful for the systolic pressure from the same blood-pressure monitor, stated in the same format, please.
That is value=157 unit=mmHg
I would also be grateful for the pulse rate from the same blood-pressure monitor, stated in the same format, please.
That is value=57 unit=bpm
